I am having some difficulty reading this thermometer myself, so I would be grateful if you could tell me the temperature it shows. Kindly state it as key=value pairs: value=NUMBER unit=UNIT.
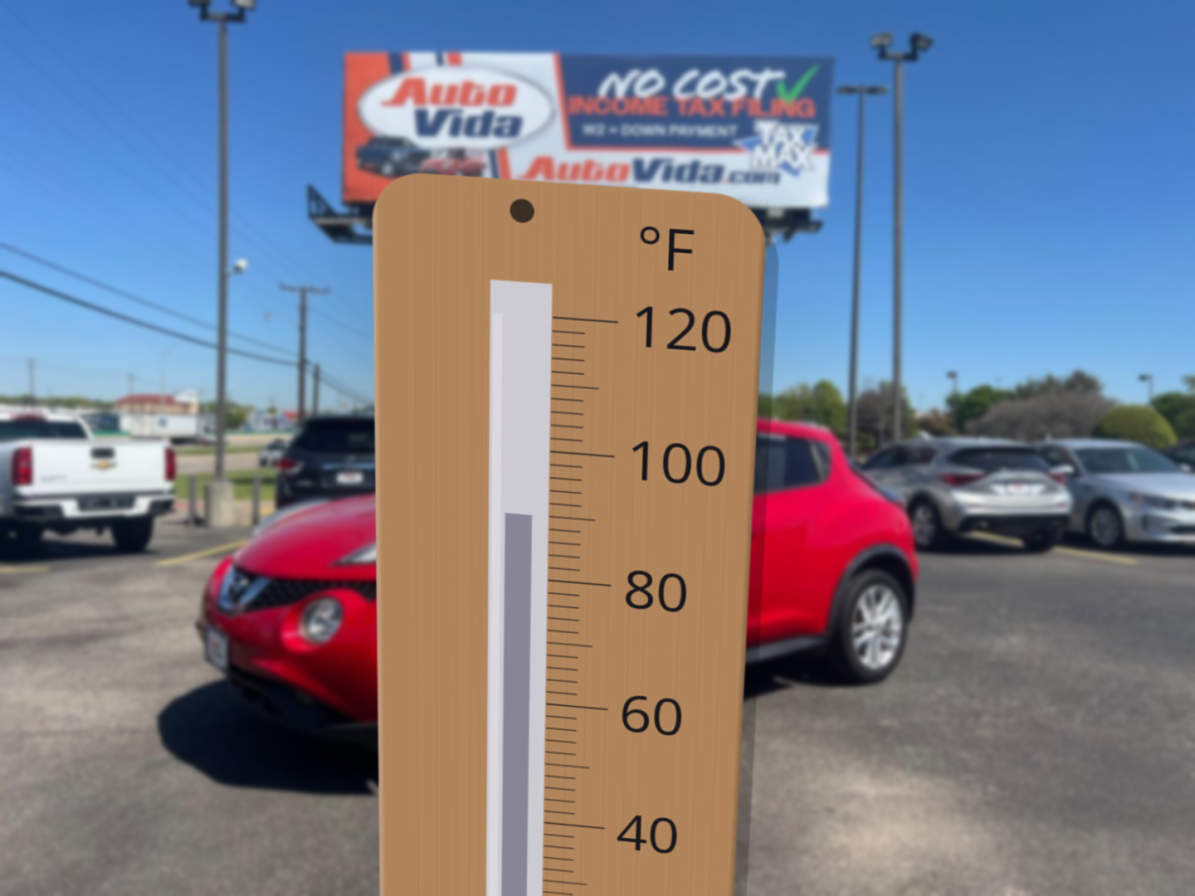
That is value=90 unit=°F
